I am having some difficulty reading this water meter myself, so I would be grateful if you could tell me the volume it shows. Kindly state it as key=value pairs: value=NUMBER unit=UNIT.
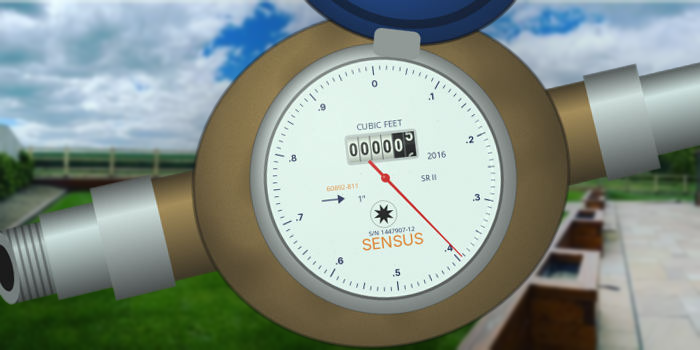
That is value=5.39 unit=ft³
